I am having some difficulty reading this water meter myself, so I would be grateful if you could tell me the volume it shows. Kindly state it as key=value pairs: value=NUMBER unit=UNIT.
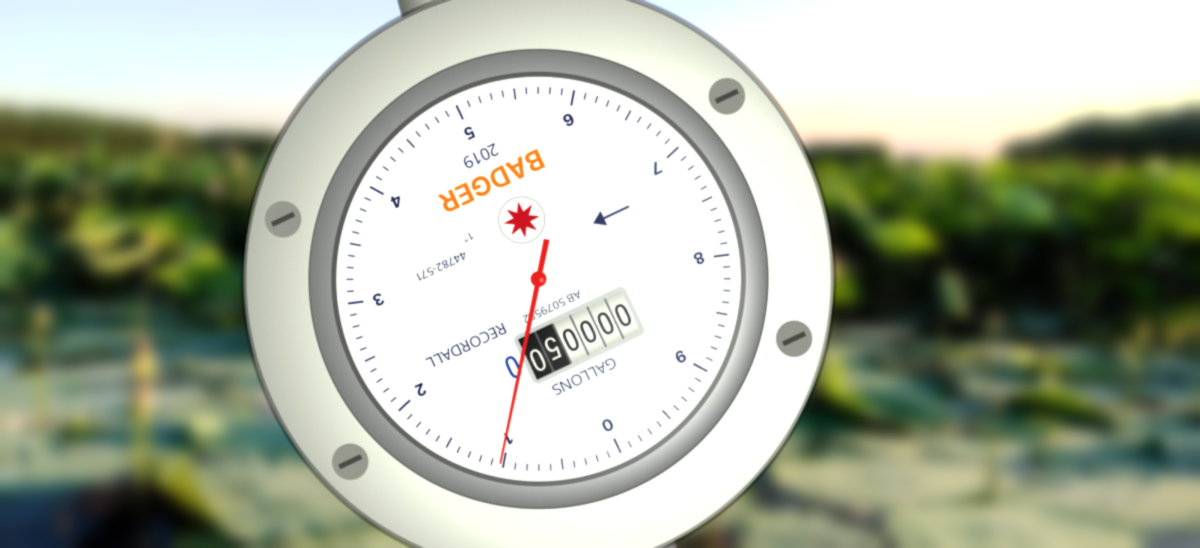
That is value=501.0 unit=gal
